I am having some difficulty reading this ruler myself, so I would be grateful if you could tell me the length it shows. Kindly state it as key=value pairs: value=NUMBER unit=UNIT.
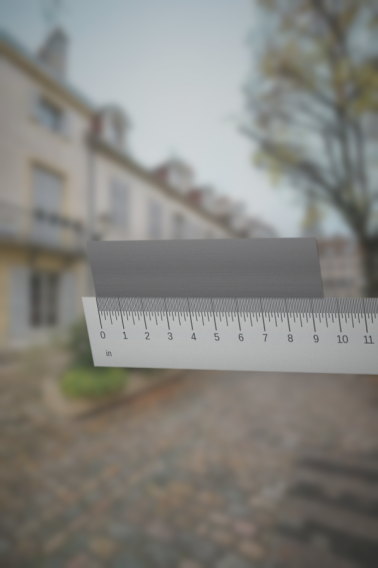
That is value=9.5 unit=in
